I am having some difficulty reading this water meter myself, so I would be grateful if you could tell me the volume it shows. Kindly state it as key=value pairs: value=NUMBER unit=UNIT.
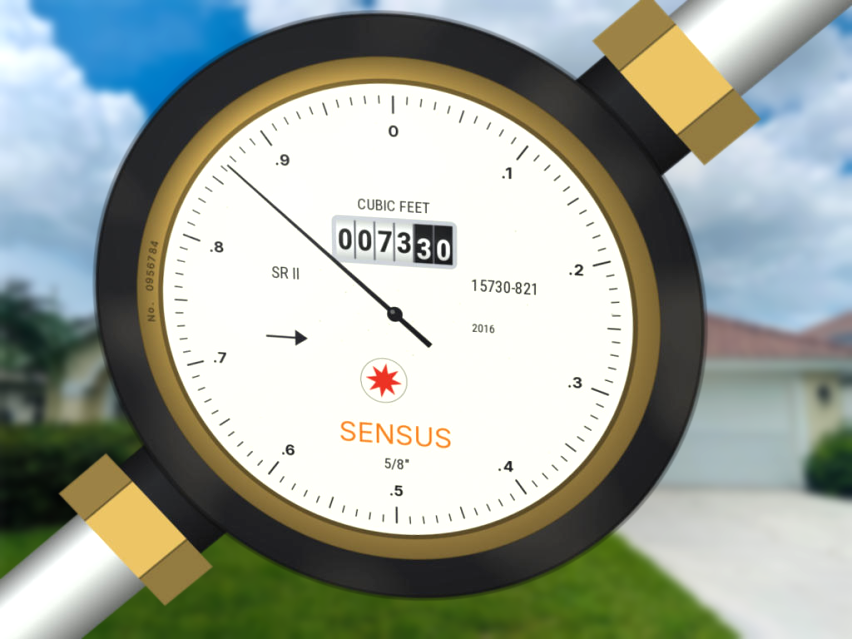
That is value=7329.86 unit=ft³
